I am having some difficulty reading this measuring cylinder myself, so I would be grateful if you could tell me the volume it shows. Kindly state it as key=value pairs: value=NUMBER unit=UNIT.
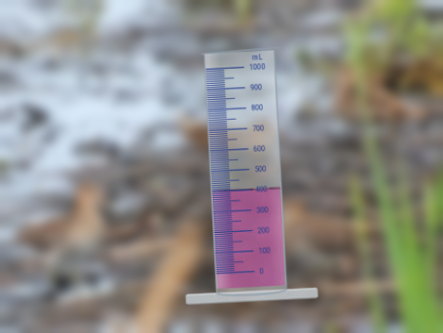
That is value=400 unit=mL
